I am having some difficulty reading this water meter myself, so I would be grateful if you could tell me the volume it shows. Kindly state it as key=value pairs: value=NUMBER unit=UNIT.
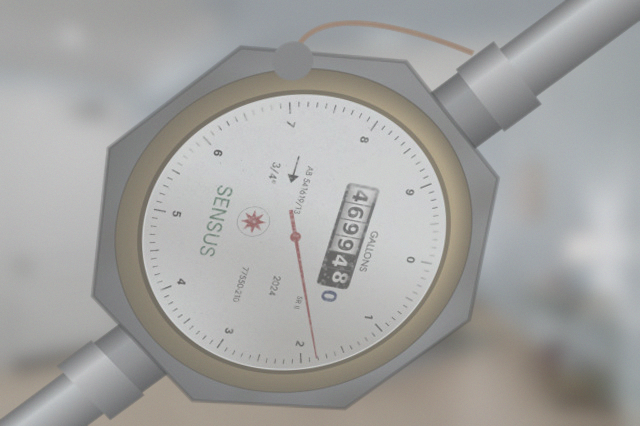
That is value=4699481.8 unit=gal
